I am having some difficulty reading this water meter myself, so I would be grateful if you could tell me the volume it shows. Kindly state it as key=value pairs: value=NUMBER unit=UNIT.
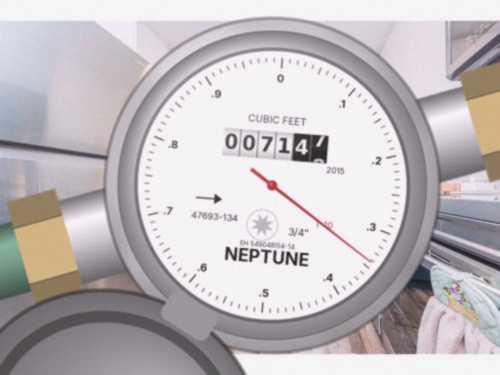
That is value=7147.34 unit=ft³
